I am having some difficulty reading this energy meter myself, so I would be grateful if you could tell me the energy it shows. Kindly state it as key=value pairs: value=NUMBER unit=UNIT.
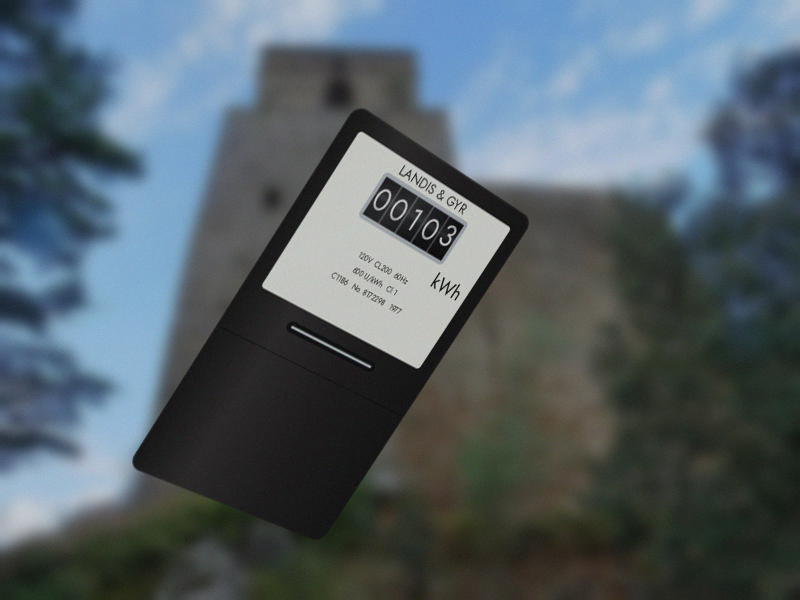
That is value=103 unit=kWh
